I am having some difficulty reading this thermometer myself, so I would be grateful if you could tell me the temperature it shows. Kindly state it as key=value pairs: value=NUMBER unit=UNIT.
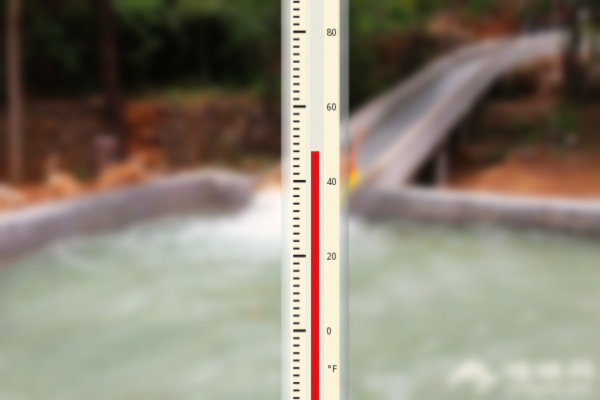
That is value=48 unit=°F
